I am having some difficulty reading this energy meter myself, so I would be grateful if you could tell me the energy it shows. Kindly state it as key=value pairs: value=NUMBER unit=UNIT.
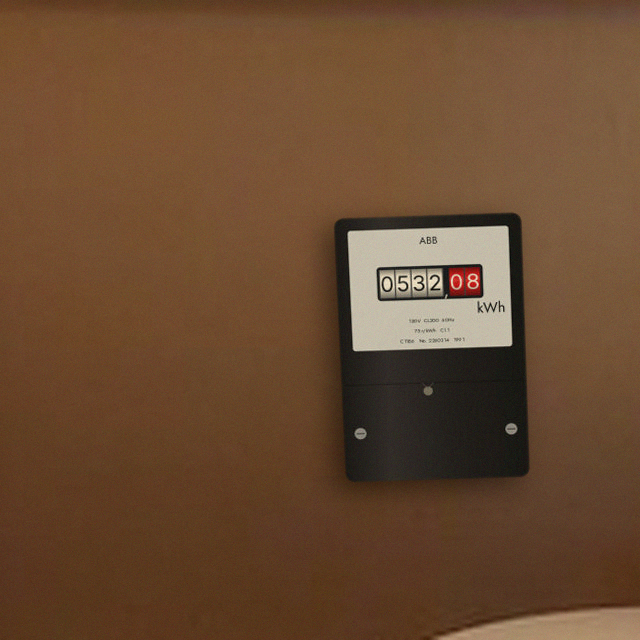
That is value=532.08 unit=kWh
